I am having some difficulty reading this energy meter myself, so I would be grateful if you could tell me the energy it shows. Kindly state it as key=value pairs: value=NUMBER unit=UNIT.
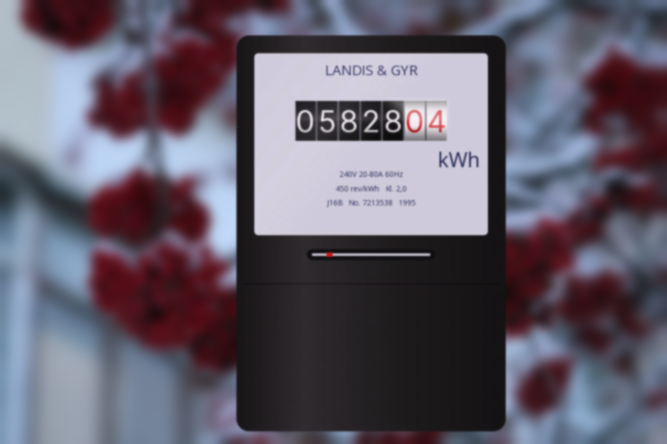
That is value=5828.04 unit=kWh
